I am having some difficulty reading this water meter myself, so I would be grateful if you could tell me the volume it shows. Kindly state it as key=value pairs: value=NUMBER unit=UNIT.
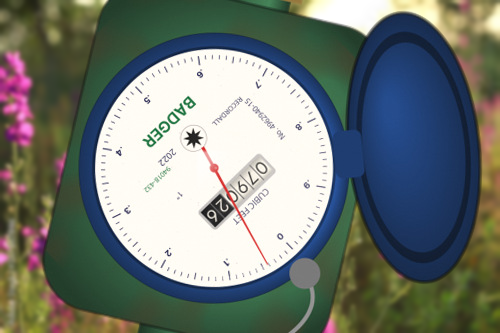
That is value=79026.04 unit=ft³
